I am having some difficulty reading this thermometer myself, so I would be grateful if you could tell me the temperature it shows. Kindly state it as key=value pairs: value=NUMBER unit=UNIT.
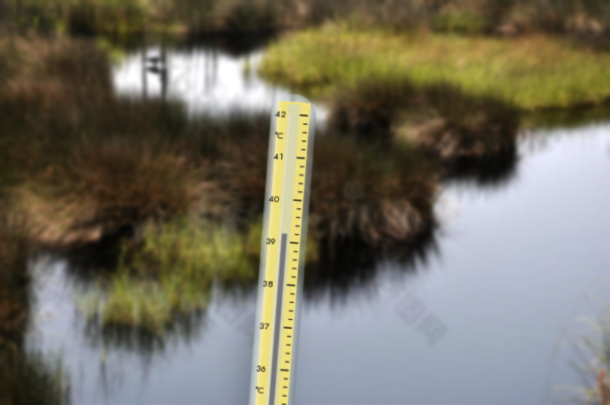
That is value=39.2 unit=°C
